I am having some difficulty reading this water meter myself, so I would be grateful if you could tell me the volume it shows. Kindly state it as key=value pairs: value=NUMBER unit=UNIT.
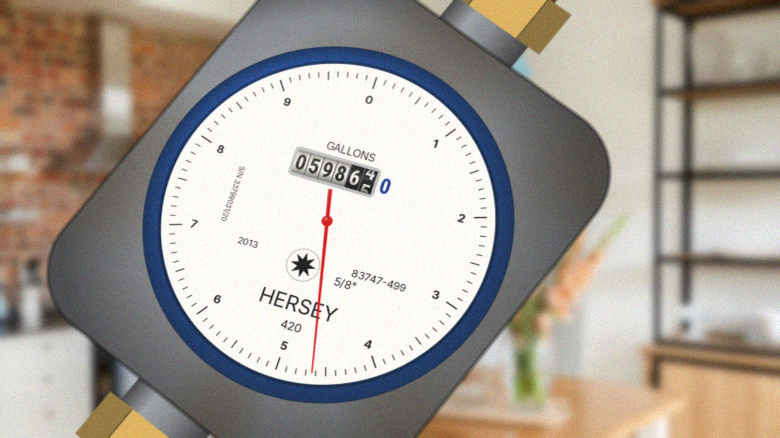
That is value=598644.6 unit=gal
